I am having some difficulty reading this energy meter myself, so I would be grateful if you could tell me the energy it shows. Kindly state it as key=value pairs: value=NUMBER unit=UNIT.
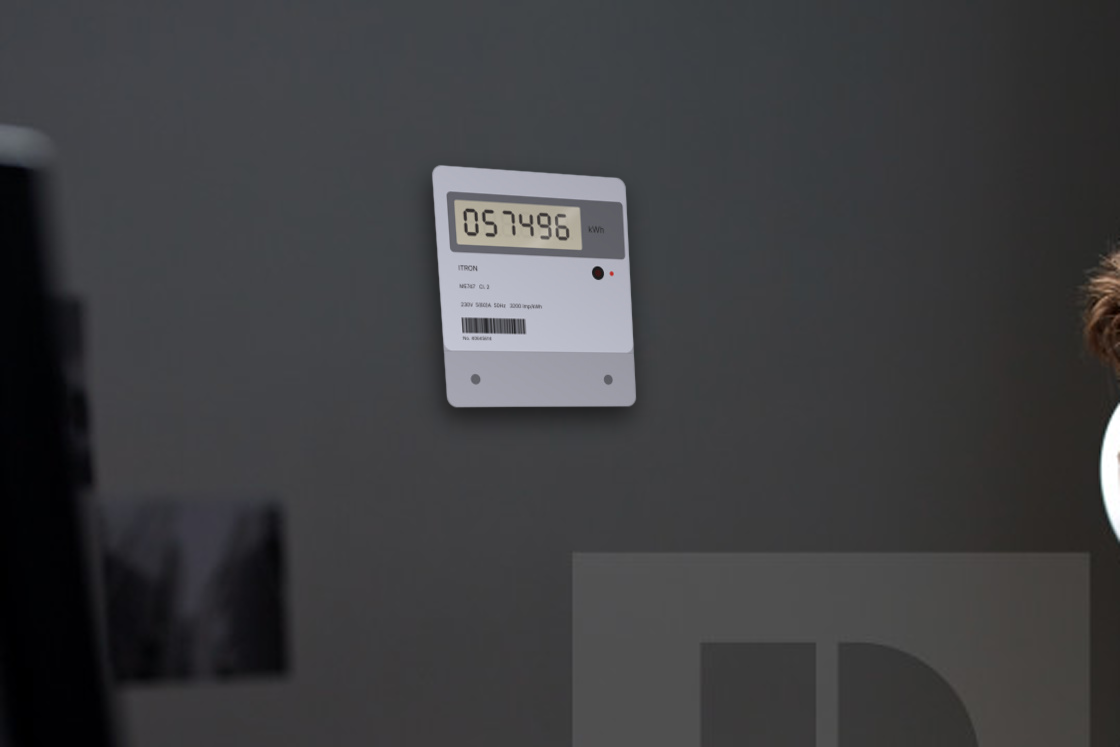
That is value=57496 unit=kWh
